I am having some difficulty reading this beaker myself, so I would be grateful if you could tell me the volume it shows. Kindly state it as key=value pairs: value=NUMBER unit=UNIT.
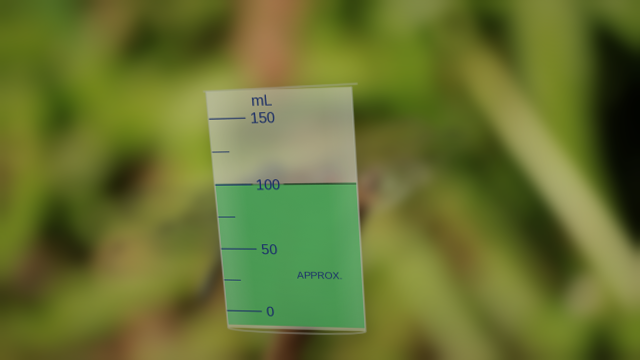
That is value=100 unit=mL
